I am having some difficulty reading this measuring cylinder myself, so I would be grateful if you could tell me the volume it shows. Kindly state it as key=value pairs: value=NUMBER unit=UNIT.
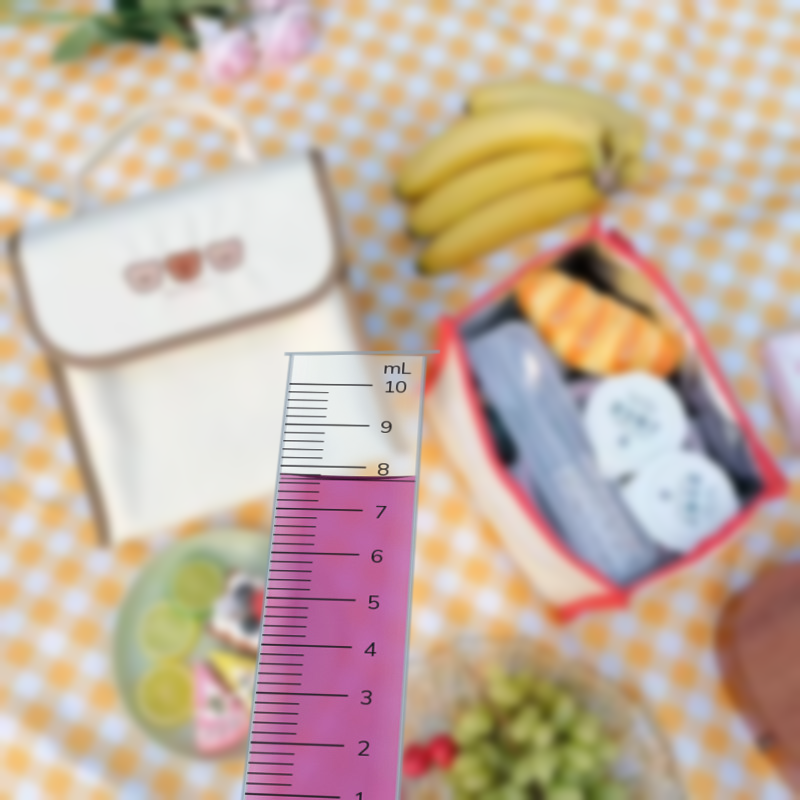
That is value=7.7 unit=mL
